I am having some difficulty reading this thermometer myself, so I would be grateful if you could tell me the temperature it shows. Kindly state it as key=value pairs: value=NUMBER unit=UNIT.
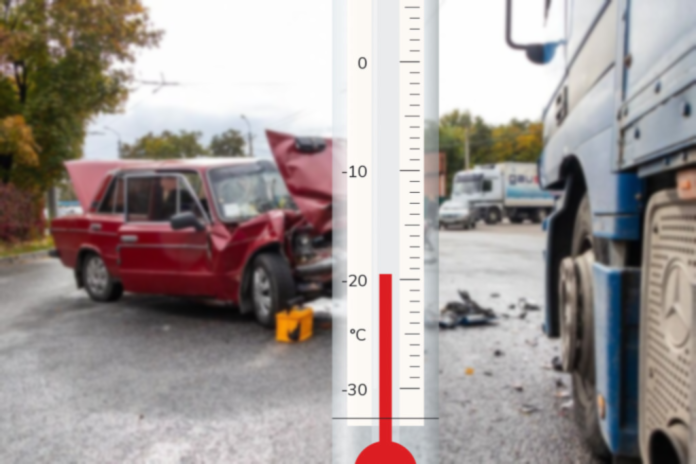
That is value=-19.5 unit=°C
